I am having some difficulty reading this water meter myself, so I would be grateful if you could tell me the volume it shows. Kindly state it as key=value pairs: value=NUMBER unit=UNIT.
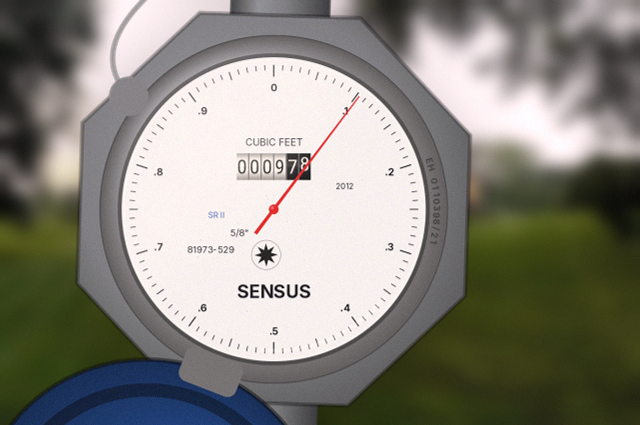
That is value=978.10 unit=ft³
